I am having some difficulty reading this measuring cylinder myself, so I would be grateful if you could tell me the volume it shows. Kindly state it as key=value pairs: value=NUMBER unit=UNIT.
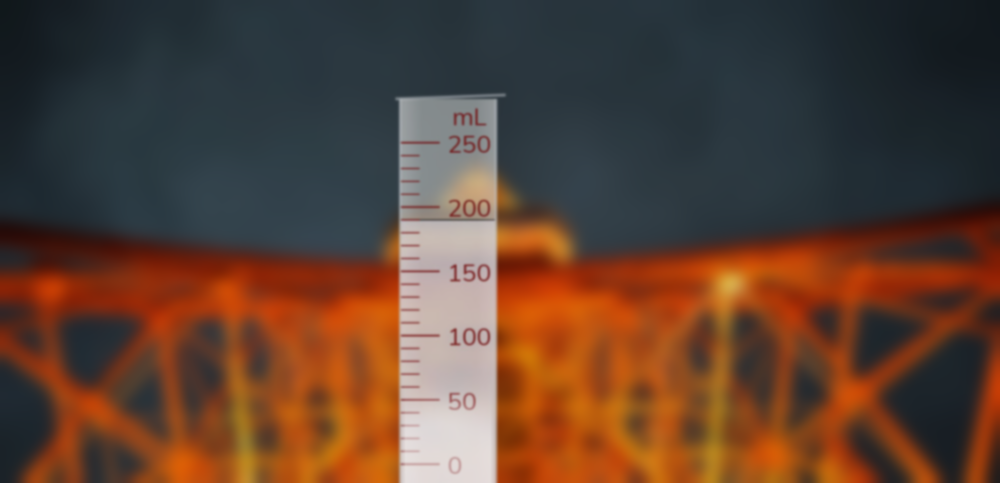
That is value=190 unit=mL
